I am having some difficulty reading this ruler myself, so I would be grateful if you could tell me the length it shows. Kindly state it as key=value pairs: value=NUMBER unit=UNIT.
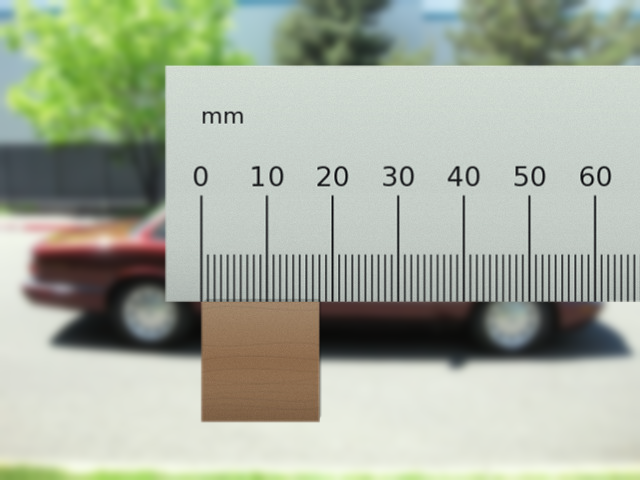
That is value=18 unit=mm
